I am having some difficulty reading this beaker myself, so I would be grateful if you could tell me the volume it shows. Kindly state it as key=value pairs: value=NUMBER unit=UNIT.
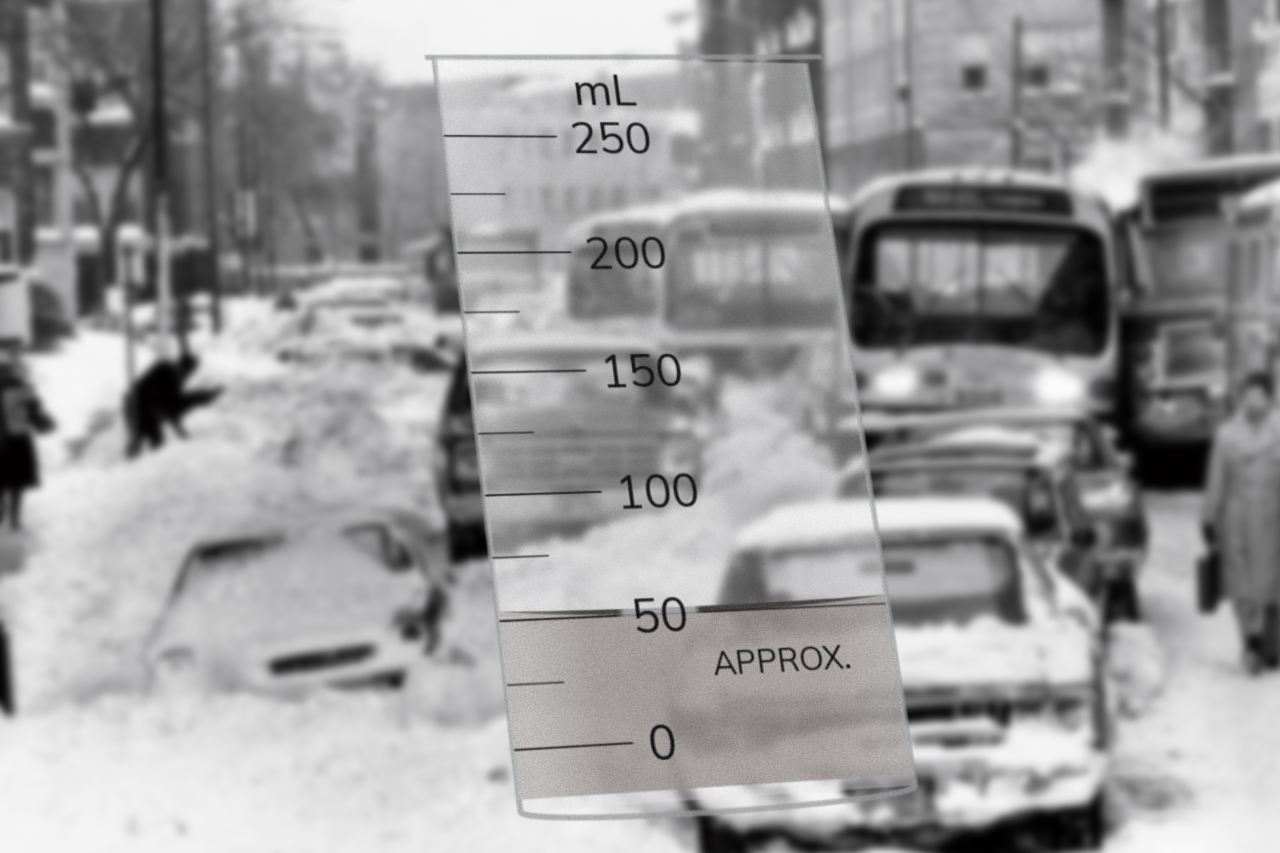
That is value=50 unit=mL
